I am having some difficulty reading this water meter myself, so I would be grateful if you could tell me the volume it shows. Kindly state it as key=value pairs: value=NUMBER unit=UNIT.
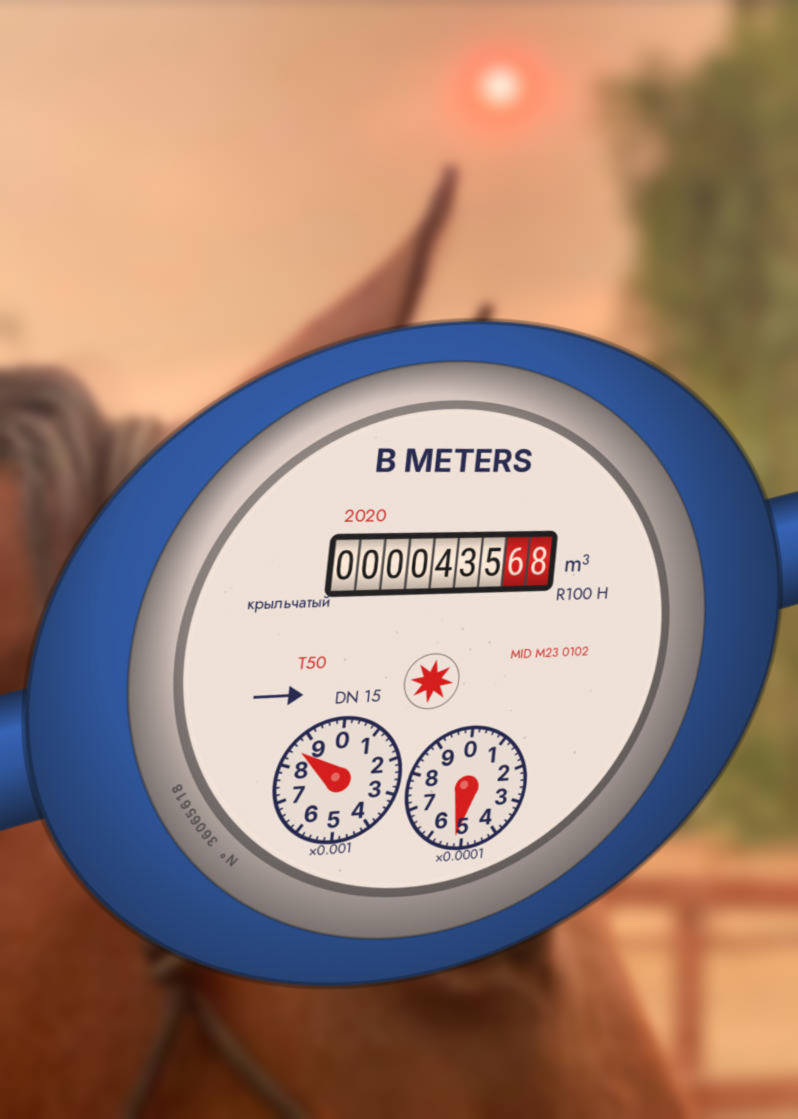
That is value=435.6885 unit=m³
